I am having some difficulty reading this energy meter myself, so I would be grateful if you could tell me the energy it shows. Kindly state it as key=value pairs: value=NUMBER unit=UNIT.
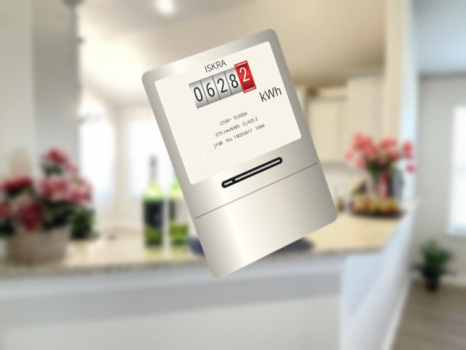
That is value=628.2 unit=kWh
